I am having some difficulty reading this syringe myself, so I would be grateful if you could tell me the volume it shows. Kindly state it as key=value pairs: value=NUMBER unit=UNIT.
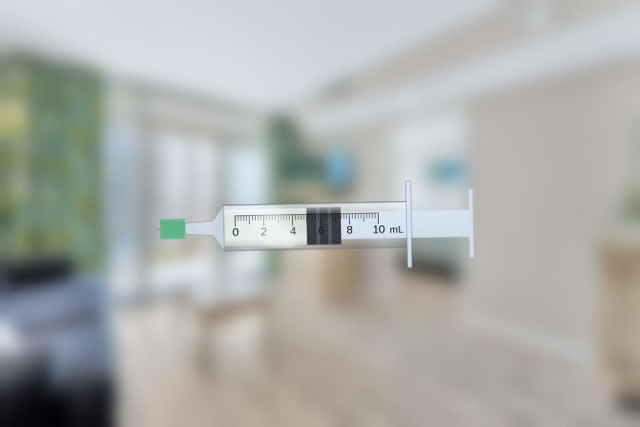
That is value=5 unit=mL
